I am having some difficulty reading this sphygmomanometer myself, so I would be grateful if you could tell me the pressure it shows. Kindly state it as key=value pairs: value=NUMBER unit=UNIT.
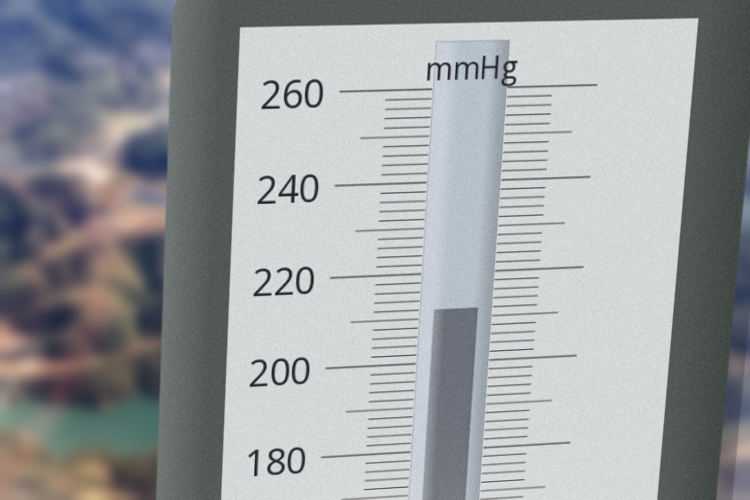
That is value=212 unit=mmHg
